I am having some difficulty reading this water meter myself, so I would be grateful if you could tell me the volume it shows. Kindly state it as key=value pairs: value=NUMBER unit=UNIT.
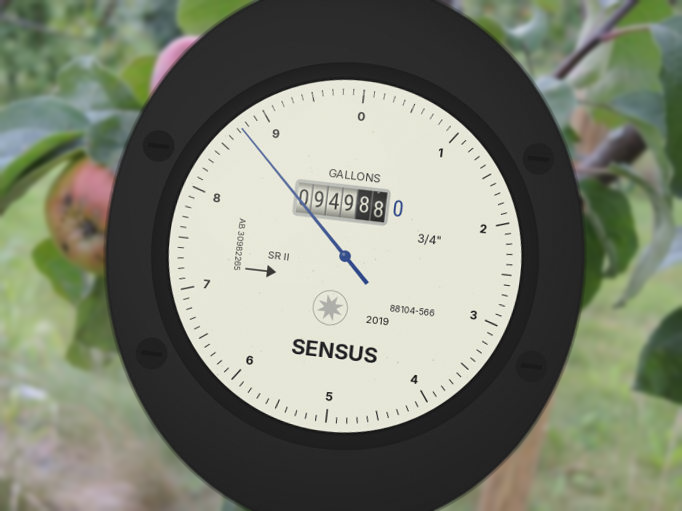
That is value=949878.7 unit=gal
